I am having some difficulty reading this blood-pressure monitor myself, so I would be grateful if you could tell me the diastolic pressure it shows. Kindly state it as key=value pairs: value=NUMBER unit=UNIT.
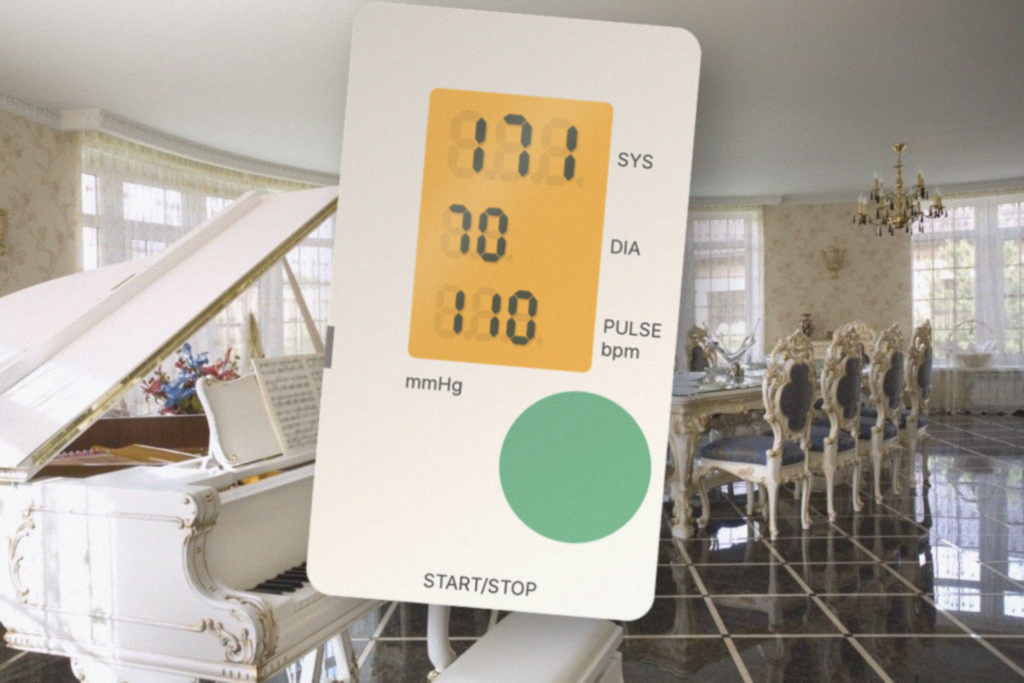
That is value=70 unit=mmHg
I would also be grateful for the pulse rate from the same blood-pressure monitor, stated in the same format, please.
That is value=110 unit=bpm
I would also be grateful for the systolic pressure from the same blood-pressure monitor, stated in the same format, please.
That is value=171 unit=mmHg
